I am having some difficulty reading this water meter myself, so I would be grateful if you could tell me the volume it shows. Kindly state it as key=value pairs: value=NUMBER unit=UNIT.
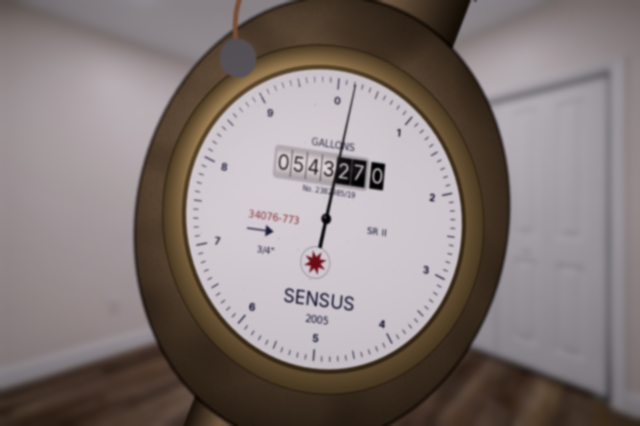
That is value=543270.2 unit=gal
